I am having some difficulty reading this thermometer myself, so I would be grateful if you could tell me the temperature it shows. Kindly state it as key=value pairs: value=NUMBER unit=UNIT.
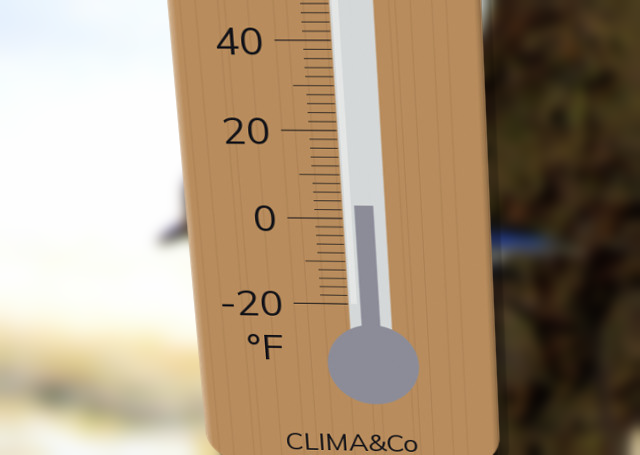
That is value=3 unit=°F
